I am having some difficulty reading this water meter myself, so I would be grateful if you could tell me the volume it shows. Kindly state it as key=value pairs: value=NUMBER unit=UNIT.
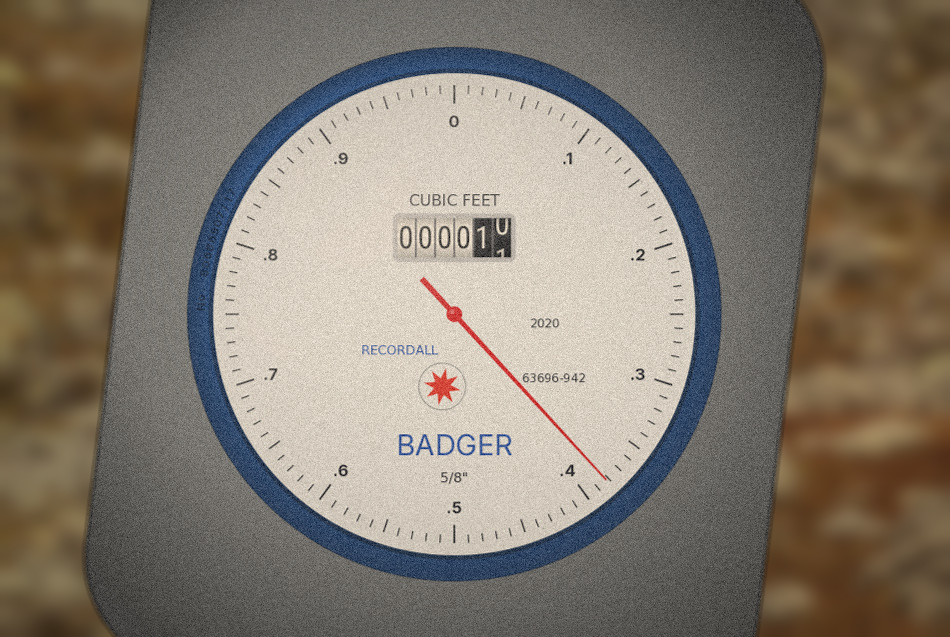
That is value=10.38 unit=ft³
